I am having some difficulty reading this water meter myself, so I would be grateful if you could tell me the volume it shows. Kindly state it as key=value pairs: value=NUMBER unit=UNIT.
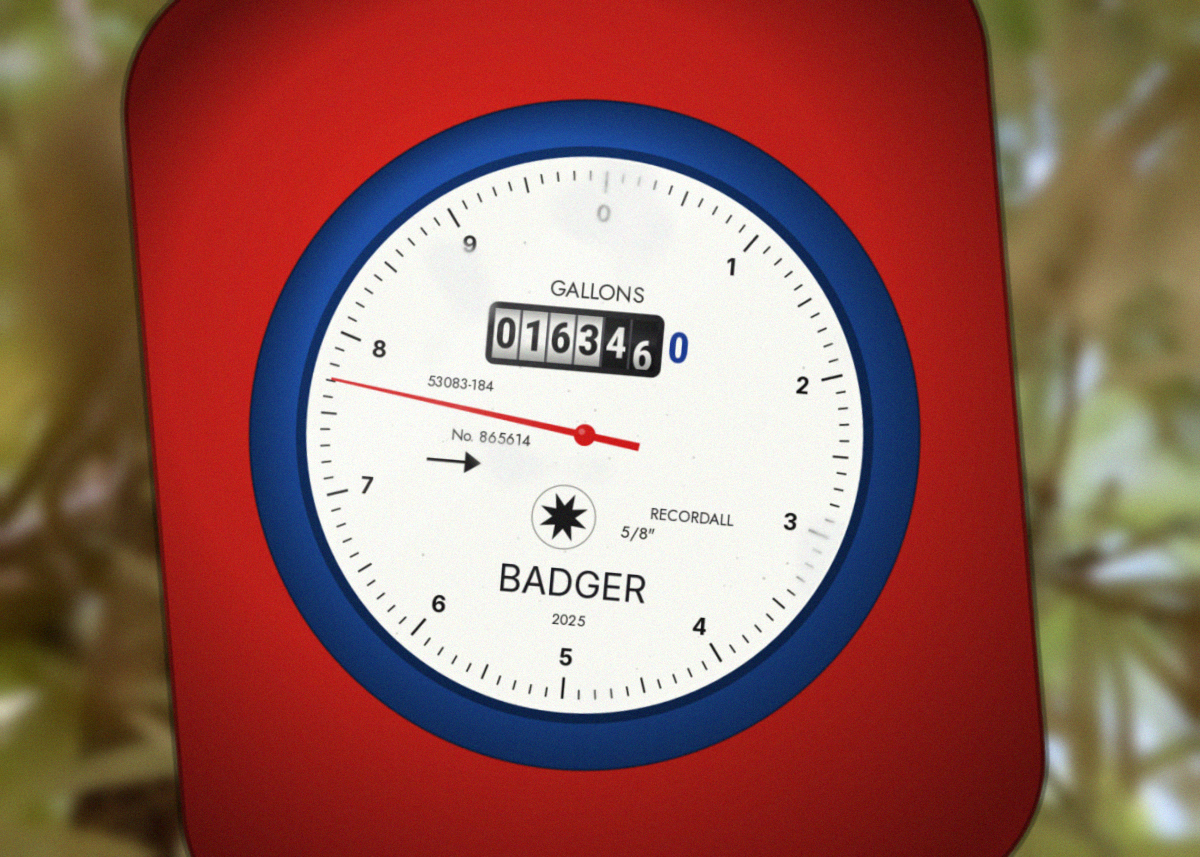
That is value=163457.7 unit=gal
